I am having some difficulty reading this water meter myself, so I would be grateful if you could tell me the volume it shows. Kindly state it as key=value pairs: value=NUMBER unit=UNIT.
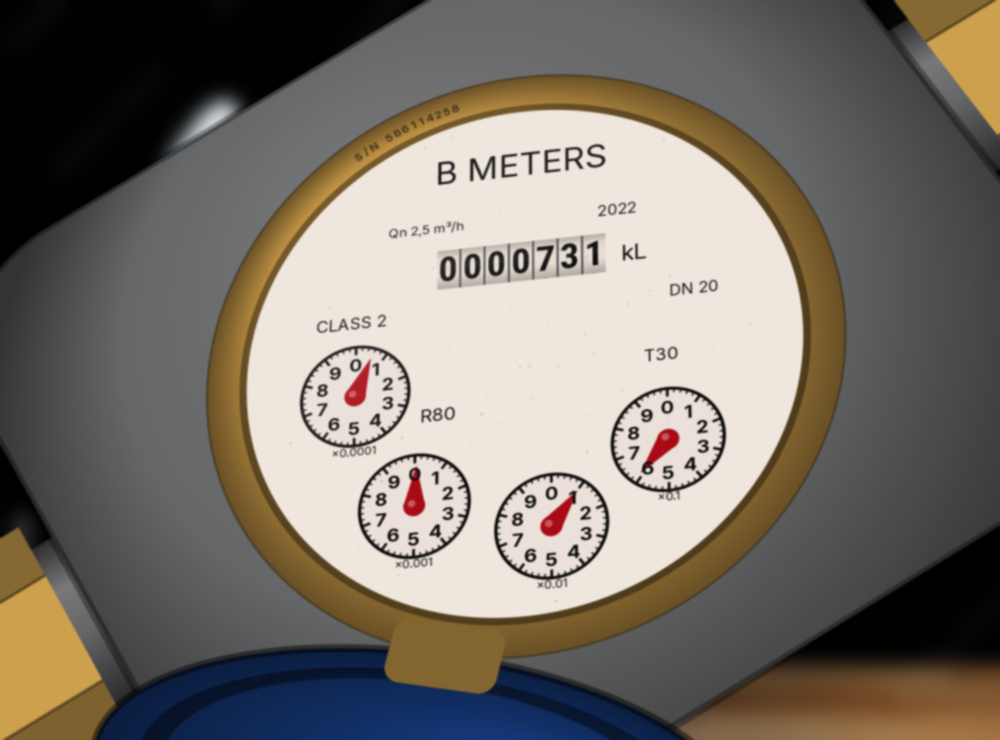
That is value=731.6100 unit=kL
